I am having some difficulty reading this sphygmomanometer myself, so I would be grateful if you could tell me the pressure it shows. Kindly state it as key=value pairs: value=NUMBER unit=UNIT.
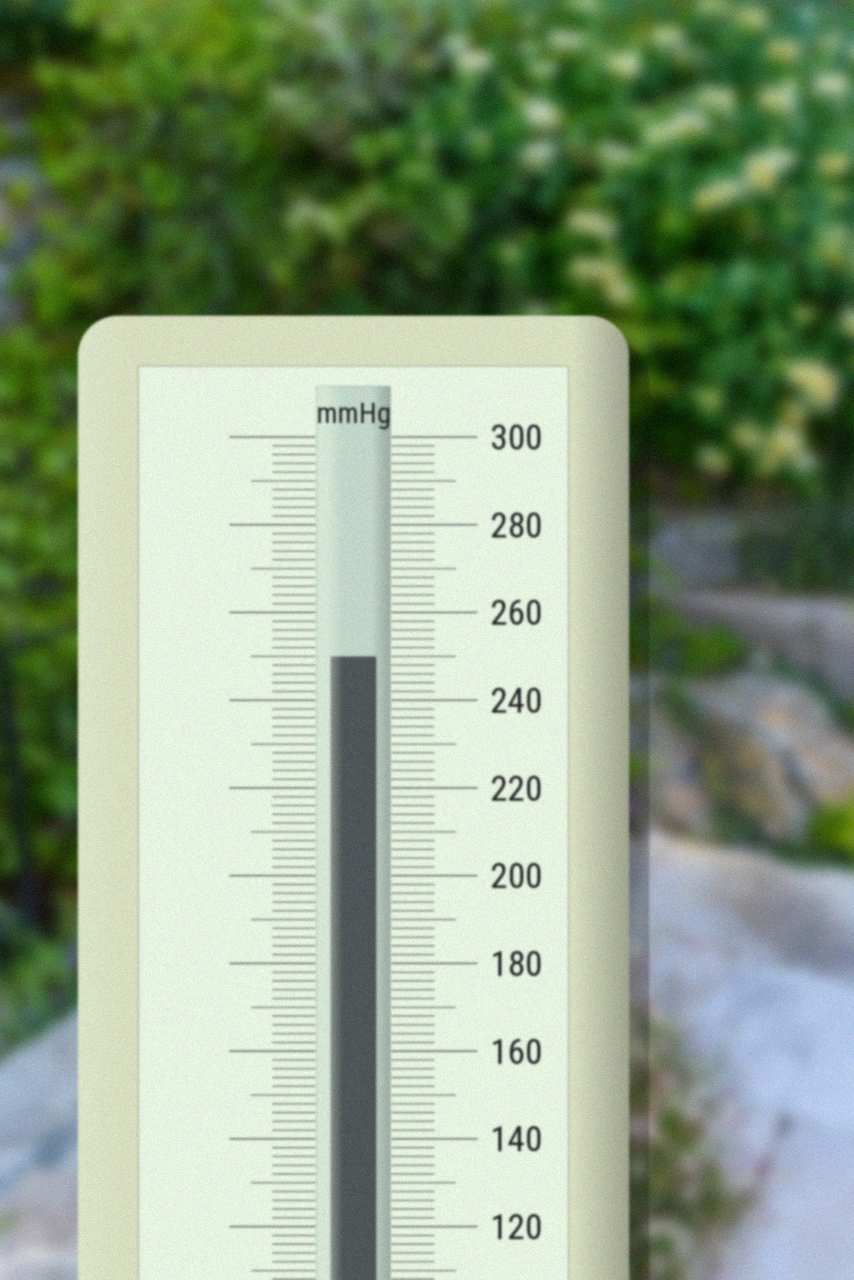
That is value=250 unit=mmHg
